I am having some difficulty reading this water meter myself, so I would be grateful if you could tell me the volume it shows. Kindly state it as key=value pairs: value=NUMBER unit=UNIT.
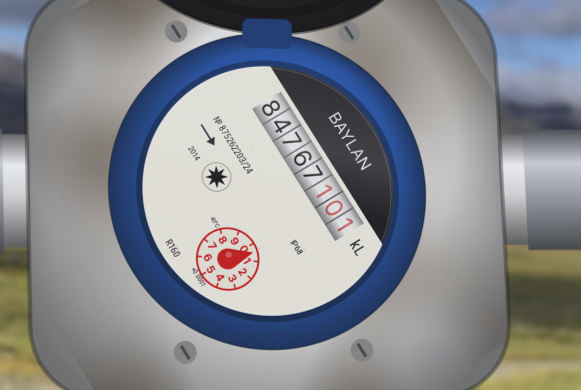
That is value=84767.1010 unit=kL
